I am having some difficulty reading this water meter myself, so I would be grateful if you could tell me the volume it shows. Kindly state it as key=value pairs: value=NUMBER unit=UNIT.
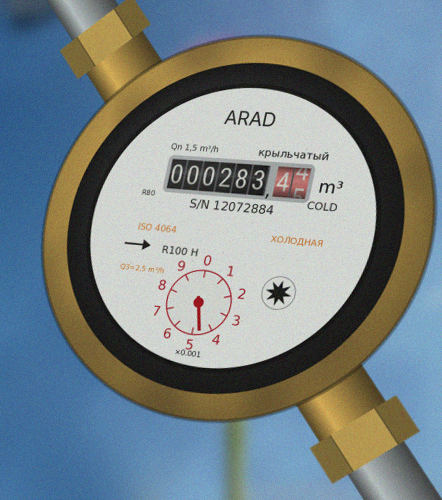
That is value=283.444 unit=m³
